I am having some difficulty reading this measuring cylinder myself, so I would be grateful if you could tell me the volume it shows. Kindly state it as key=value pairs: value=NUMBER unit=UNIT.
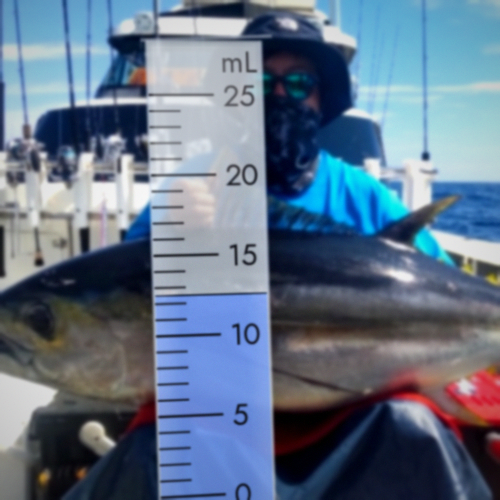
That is value=12.5 unit=mL
